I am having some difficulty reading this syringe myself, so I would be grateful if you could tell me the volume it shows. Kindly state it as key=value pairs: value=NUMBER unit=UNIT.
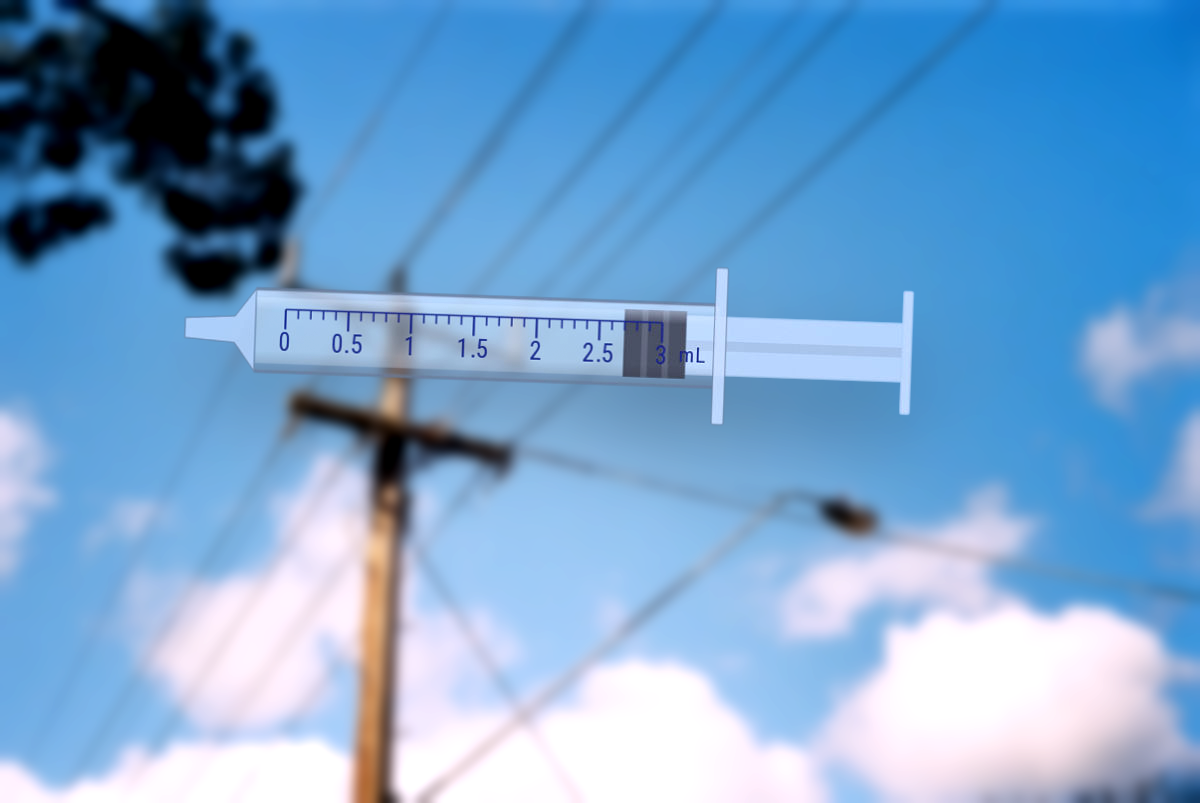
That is value=2.7 unit=mL
